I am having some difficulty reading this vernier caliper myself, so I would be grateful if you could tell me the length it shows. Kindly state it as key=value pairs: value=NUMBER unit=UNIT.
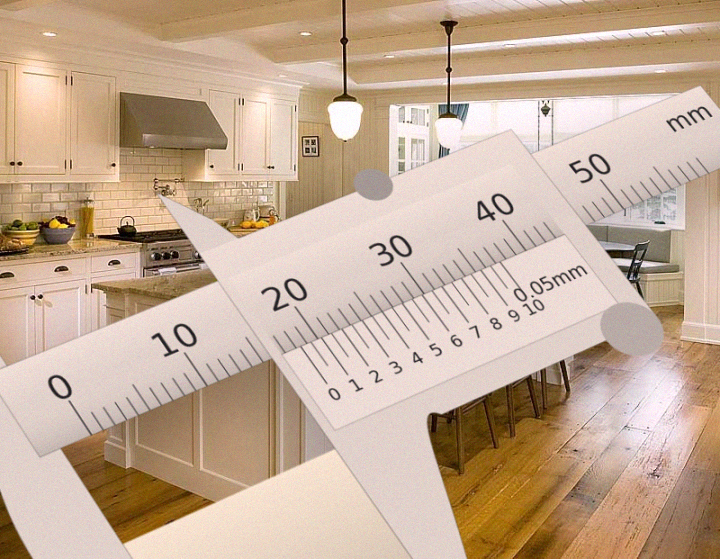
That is value=18.4 unit=mm
